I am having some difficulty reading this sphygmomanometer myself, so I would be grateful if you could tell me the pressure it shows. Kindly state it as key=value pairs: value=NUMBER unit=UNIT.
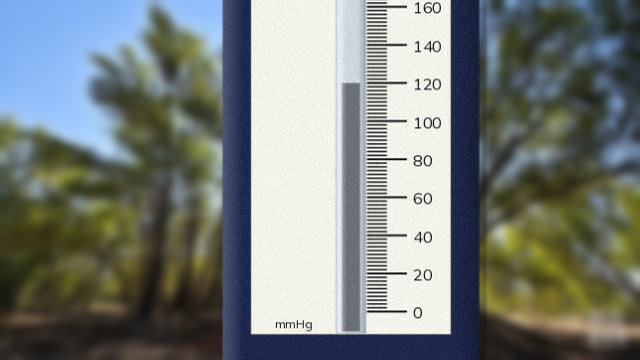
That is value=120 unit=mmHg
